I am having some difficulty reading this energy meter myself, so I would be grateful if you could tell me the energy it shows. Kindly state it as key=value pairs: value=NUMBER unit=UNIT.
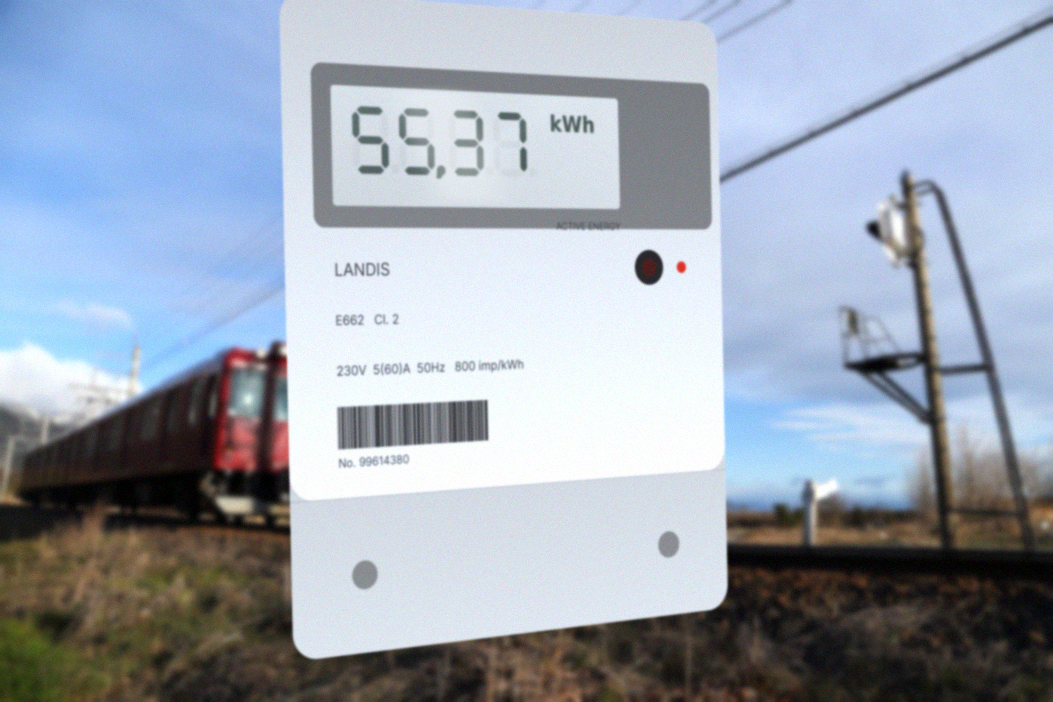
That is value=55.37 unit=kWh
